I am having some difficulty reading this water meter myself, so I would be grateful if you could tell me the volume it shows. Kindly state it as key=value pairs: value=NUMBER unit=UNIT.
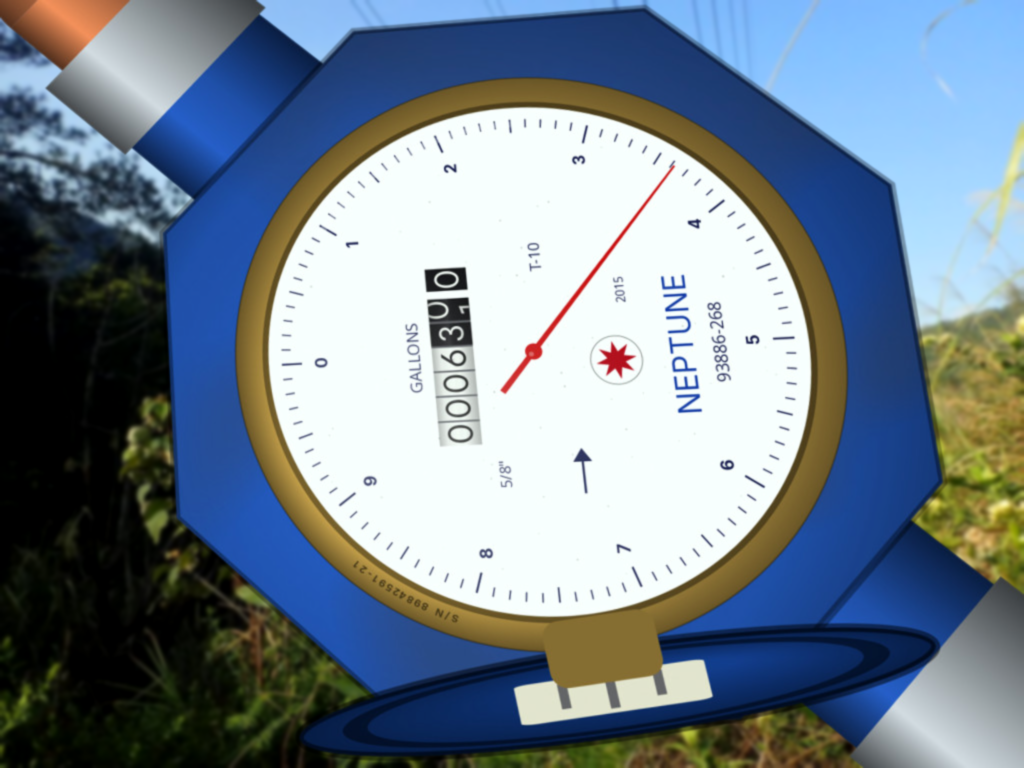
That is value=6303.6 unit=gal
